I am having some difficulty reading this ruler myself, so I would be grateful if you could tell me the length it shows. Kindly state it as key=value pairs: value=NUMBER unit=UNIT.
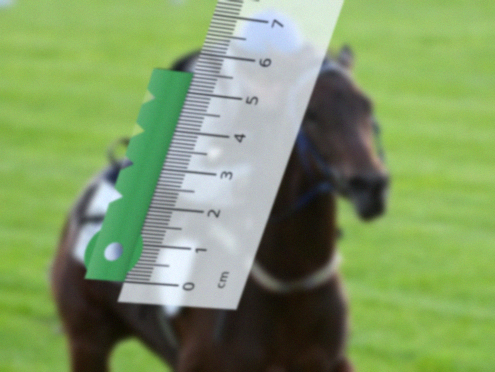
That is value=5.5 unit=cm
